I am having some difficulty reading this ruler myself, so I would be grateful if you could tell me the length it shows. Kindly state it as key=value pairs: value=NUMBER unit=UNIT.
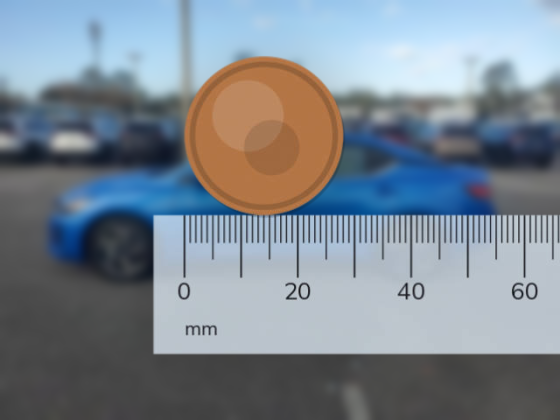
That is value=28 unit=mm
